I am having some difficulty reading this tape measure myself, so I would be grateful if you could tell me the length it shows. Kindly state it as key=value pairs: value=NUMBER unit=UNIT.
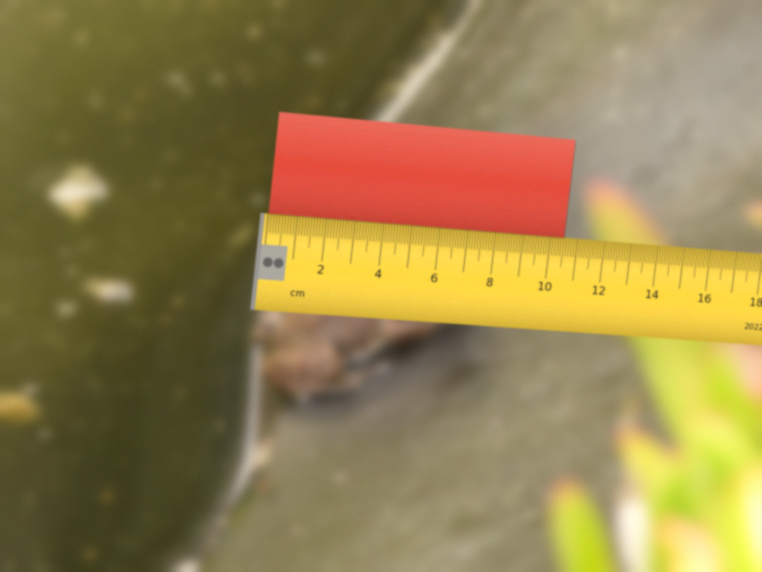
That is value=10.5 unit=cm
